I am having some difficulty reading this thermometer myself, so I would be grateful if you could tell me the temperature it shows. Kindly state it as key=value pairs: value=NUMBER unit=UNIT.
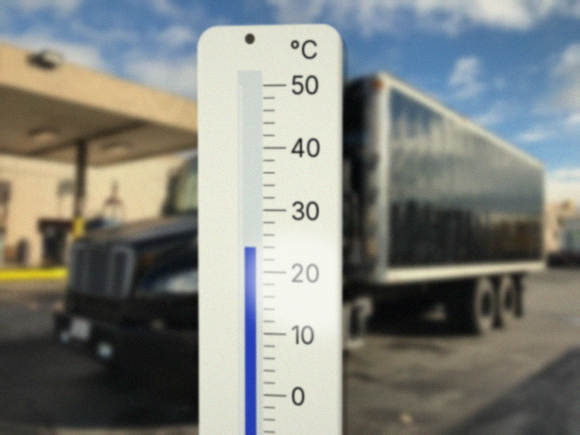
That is value=24 unit=°C
